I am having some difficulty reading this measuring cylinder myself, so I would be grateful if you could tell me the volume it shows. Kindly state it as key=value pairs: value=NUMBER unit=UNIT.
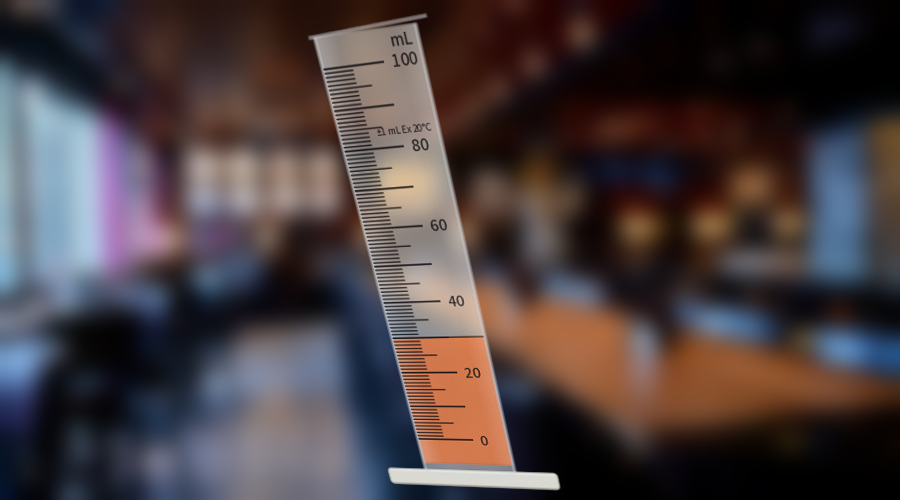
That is value=30 unit=mL
